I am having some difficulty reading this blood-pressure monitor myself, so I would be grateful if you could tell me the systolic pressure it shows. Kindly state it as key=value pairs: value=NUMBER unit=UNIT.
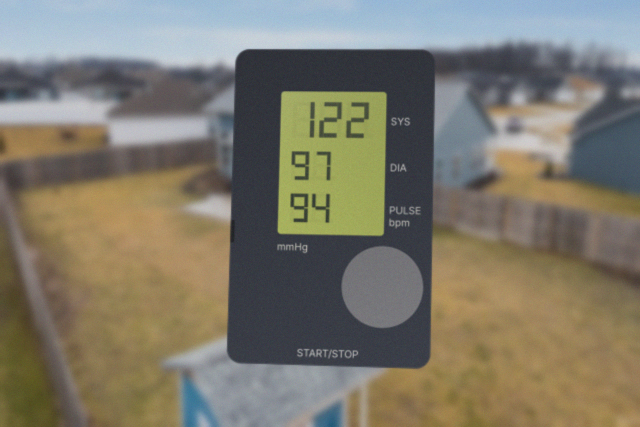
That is value=122 unit=mmHg
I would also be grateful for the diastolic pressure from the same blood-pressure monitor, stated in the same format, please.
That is value=97 unit=mmHg
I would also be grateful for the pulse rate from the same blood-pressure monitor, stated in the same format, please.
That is value=94 unit=bpm
